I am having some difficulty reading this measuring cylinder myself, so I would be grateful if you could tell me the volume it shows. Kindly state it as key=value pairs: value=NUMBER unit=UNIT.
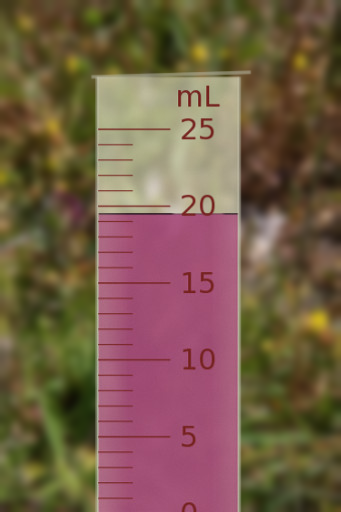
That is value=19.5 unit=mL
